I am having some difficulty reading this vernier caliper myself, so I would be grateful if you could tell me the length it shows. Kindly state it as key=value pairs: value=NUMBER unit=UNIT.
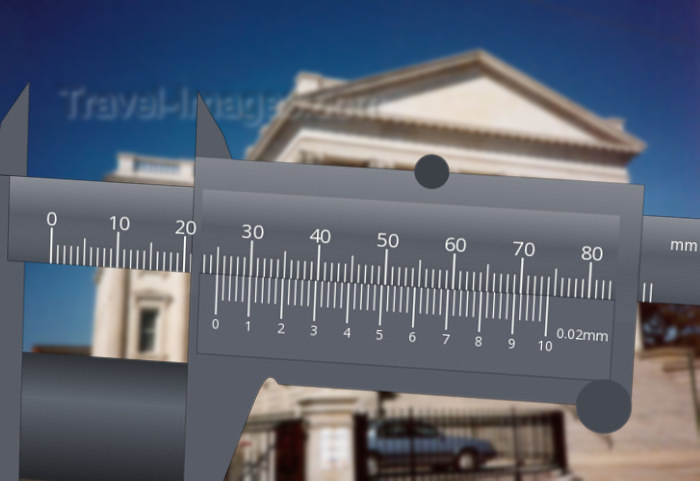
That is value=25.0 unit=mm
